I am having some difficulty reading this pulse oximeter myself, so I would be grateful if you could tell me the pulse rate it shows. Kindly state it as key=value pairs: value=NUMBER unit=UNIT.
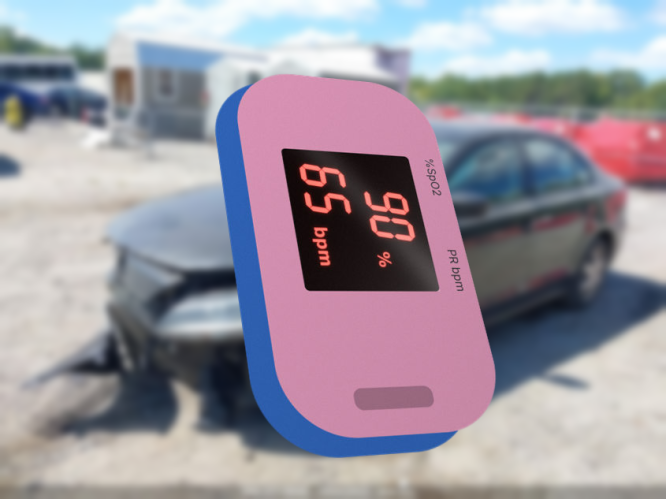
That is value=65 unit=bpm
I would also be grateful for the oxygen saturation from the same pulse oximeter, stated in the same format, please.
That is value=90 unit=%
